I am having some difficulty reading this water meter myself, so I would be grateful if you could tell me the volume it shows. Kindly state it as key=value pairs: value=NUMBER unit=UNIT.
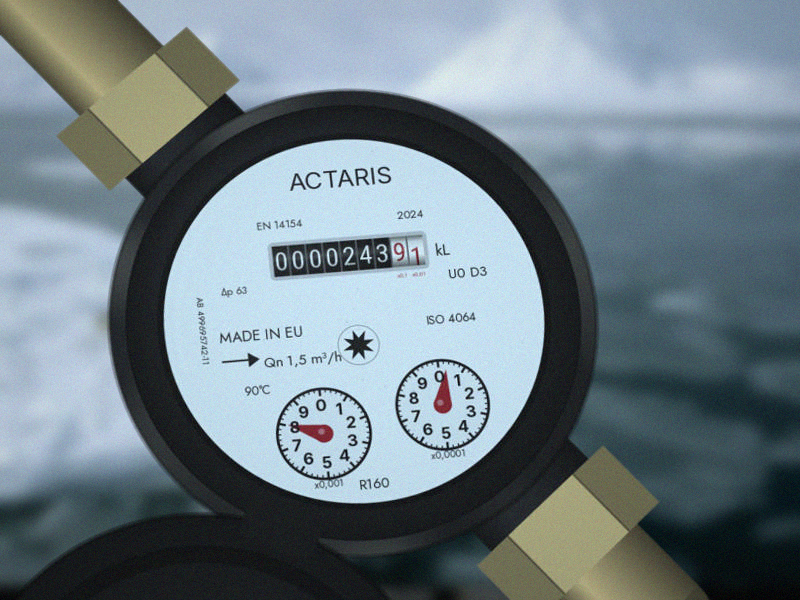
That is value=243.9080 unit=kL
